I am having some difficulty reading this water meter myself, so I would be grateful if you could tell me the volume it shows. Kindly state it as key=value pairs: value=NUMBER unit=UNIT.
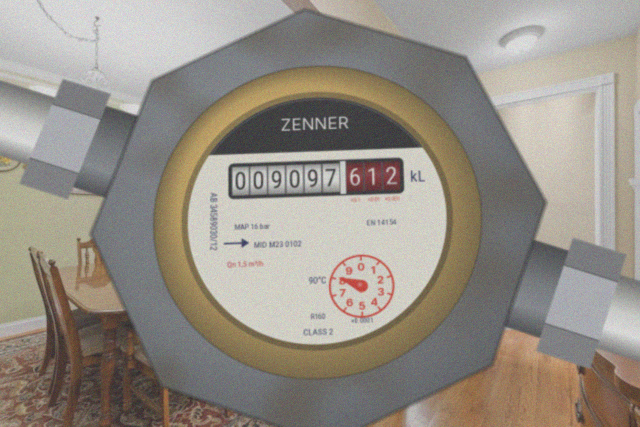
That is value=9097.6128 unit=kL
